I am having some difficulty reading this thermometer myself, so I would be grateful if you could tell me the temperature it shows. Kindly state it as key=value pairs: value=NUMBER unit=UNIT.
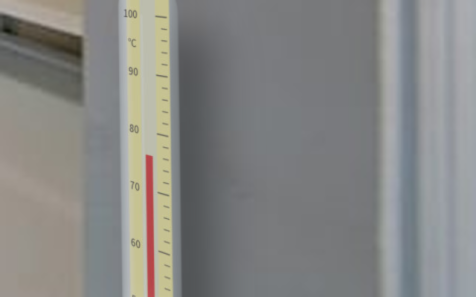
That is value=76 unit=°C
